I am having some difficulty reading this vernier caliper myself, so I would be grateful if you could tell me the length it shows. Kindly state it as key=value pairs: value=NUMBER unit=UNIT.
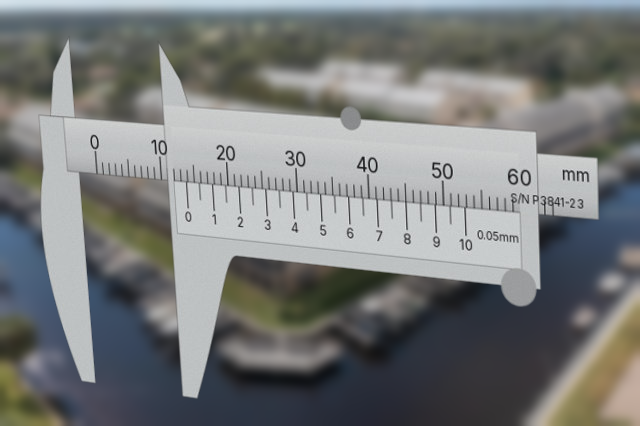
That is value=13.8 unit=mm
